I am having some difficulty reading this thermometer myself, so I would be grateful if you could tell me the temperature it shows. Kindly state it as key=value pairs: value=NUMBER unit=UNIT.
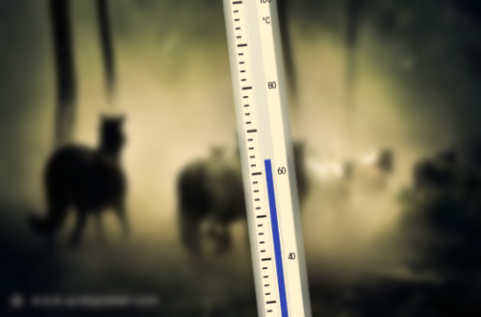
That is value=63 unit=°C
